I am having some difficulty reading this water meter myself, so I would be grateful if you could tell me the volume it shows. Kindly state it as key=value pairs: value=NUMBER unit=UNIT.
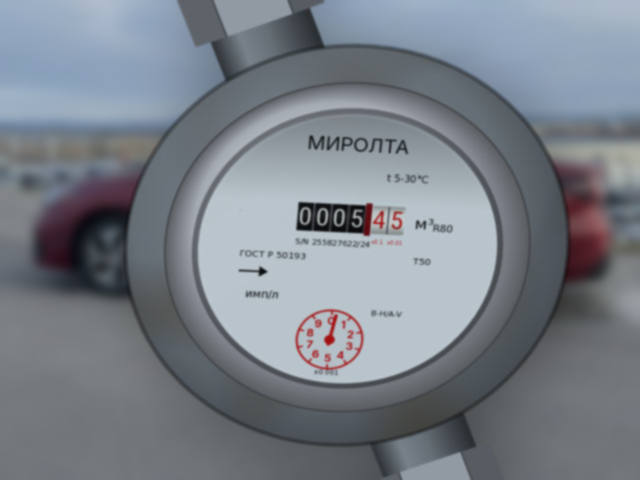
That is value=5.450 unit=m³
